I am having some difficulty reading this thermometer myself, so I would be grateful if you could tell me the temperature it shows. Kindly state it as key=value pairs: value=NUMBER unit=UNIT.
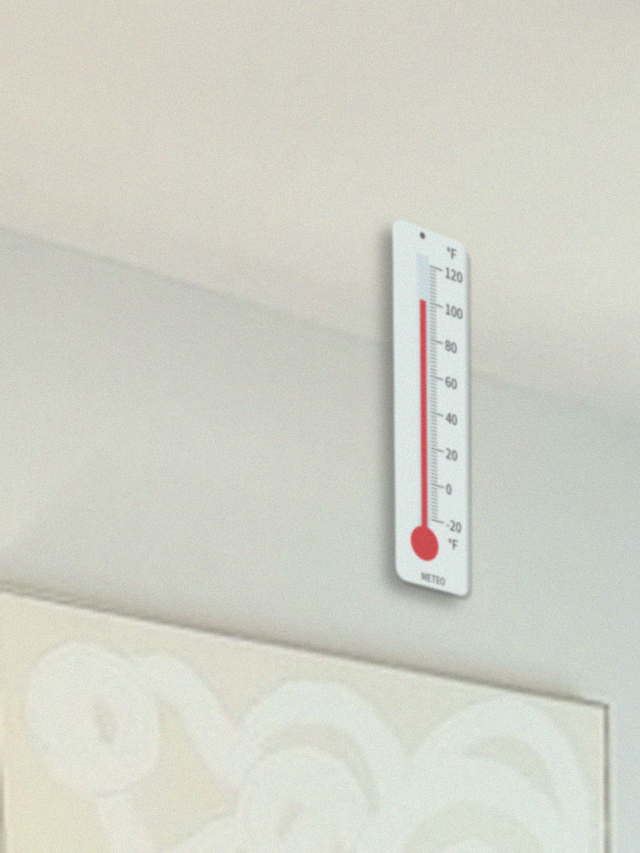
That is value=100 unit=°F
